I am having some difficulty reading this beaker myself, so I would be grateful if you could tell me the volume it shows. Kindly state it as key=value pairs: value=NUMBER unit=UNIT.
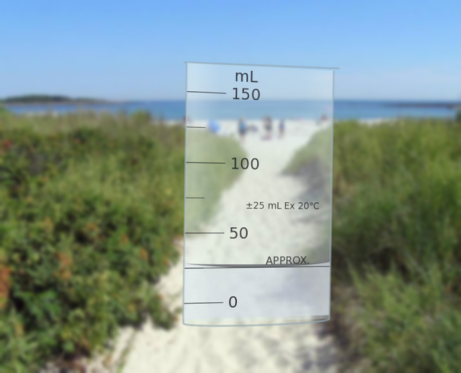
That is value=25 unit=mL
